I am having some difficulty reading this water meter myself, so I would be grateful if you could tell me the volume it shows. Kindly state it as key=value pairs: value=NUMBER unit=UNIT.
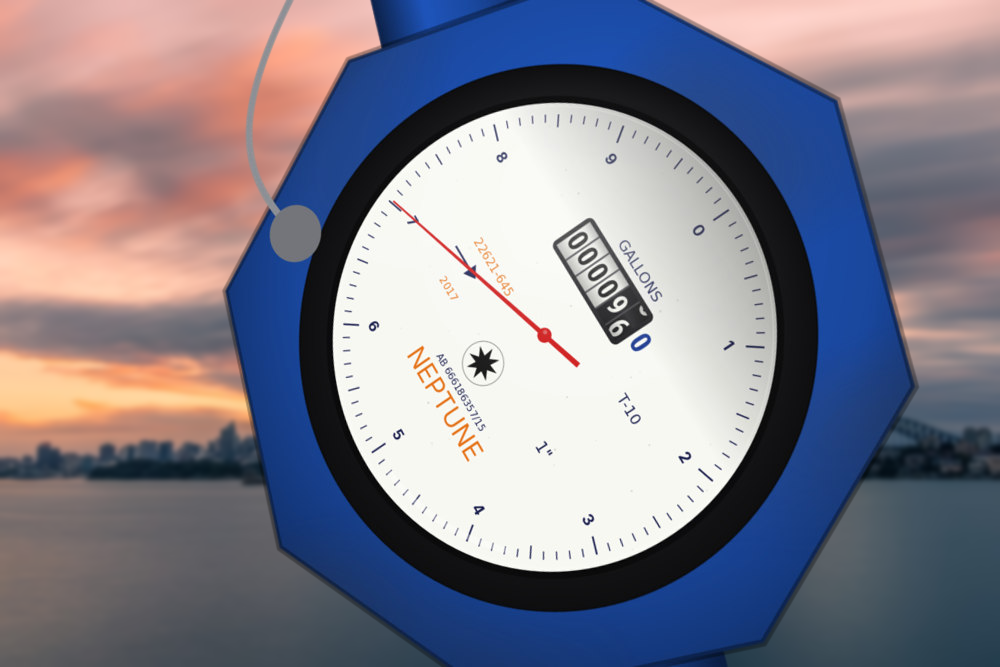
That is value=957.0 unit=gal
